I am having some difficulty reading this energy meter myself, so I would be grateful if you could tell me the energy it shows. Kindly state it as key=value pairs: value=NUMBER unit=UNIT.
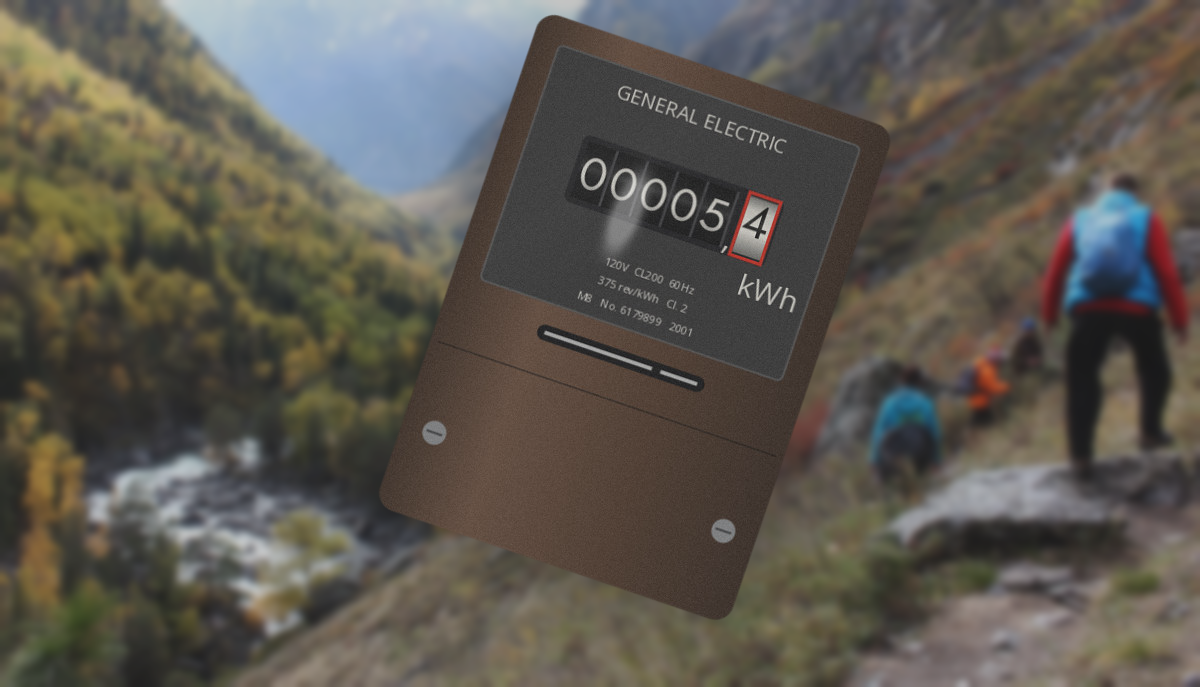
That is value=5.4 unit=kWh
